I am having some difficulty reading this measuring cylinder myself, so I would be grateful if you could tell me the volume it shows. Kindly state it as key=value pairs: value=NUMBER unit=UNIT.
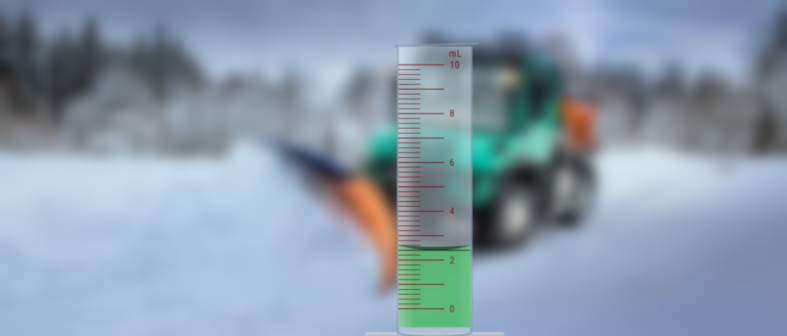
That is value=2.4 unit=mL
